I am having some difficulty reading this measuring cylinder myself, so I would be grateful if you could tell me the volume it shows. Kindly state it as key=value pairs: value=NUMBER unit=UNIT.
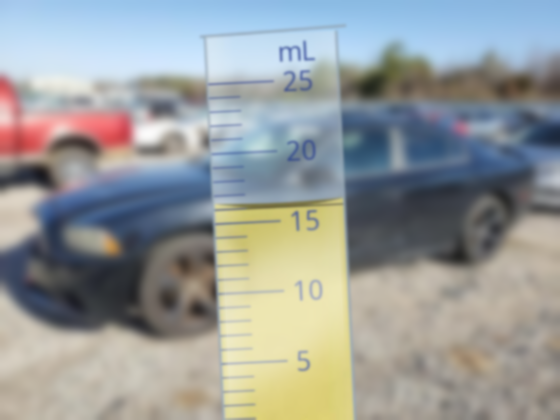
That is value=16 unit=mL
